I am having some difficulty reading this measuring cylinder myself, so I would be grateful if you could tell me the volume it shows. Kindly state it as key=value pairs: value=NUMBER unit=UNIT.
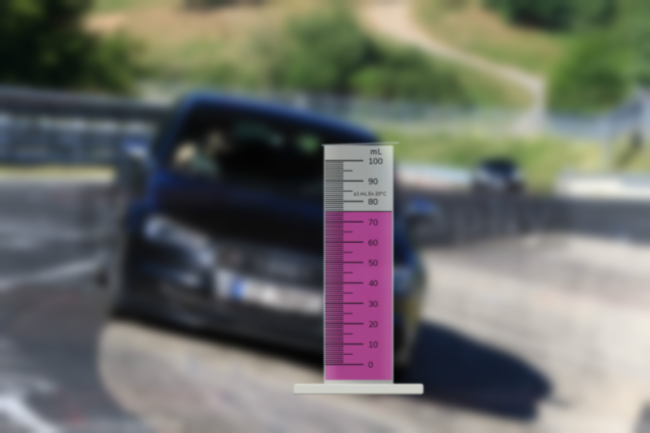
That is value=75 unit=mL
